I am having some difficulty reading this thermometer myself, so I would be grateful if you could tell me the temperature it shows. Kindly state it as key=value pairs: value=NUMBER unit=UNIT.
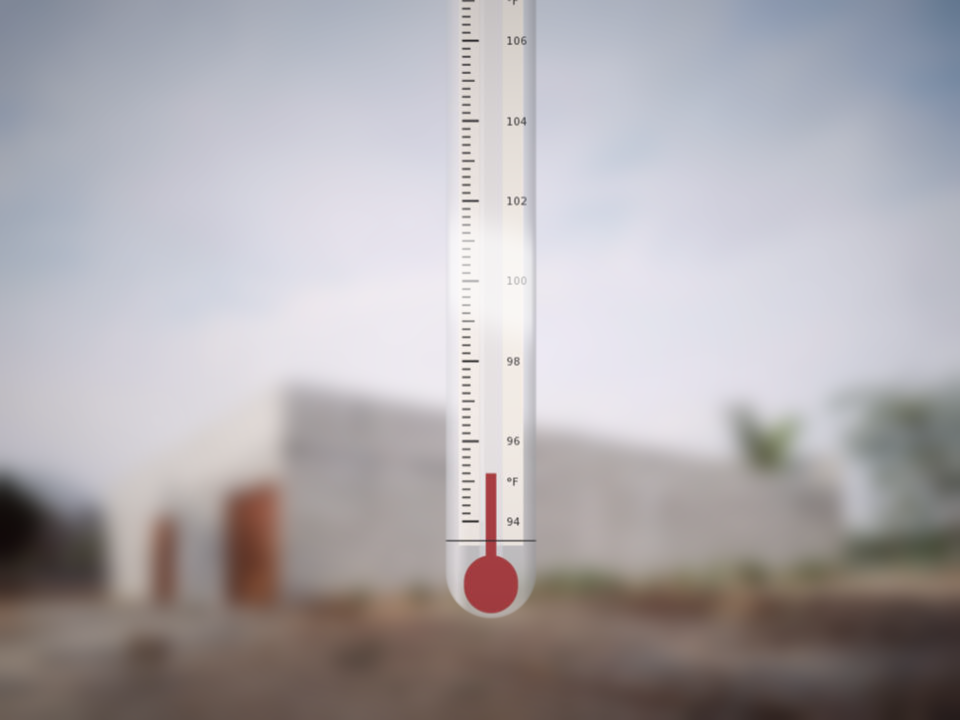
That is value=95.2 unit=°F
